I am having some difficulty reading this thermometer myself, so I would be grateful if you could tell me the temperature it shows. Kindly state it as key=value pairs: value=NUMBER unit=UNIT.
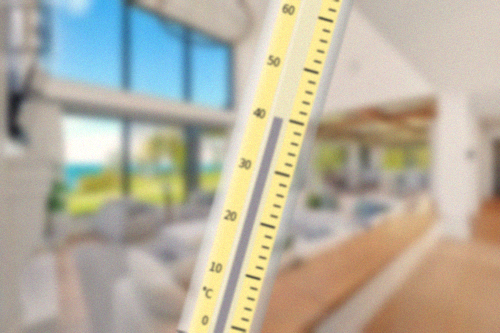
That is value=40 unit=°C
